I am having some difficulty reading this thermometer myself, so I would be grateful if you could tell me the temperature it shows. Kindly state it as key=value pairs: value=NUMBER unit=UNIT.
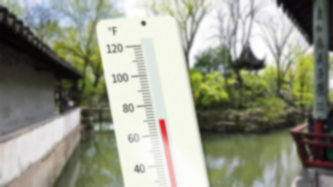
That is value=70 unit=°F
